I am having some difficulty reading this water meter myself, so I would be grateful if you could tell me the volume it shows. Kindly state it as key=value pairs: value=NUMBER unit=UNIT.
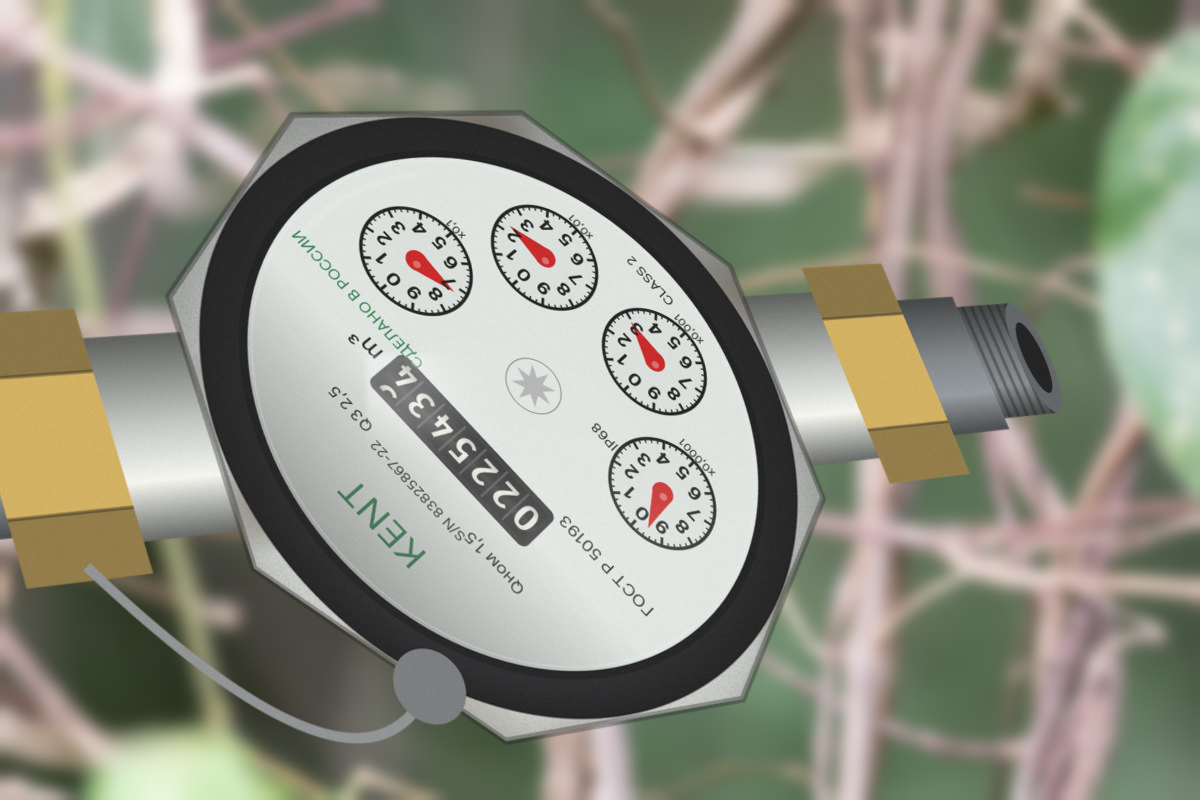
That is value=225433.7229 unit=m³
